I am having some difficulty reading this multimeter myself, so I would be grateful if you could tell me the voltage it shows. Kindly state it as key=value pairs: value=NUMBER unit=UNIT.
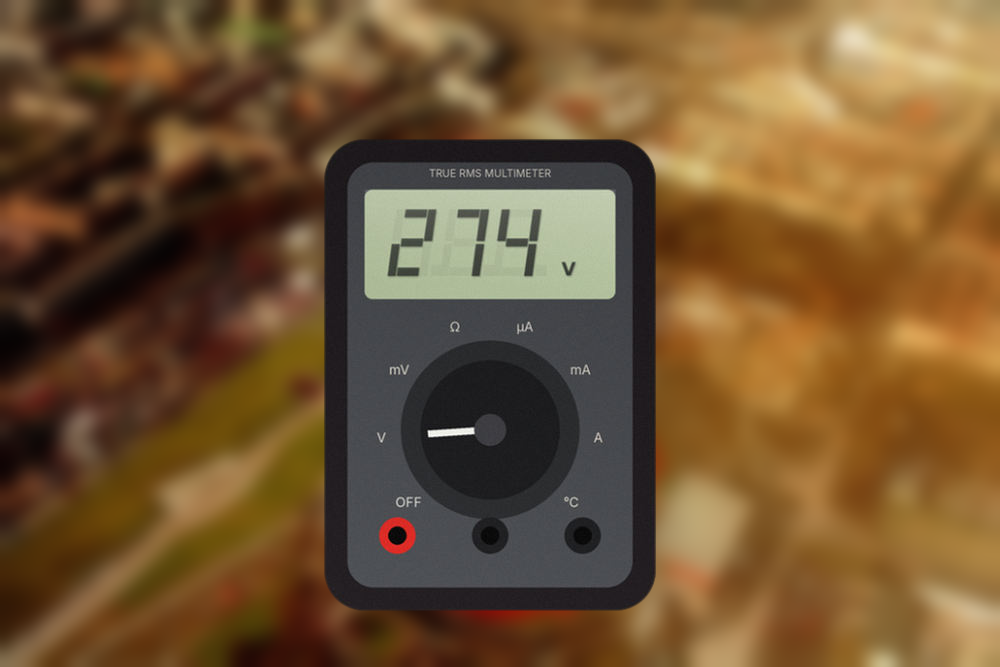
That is value=274 unit=V
